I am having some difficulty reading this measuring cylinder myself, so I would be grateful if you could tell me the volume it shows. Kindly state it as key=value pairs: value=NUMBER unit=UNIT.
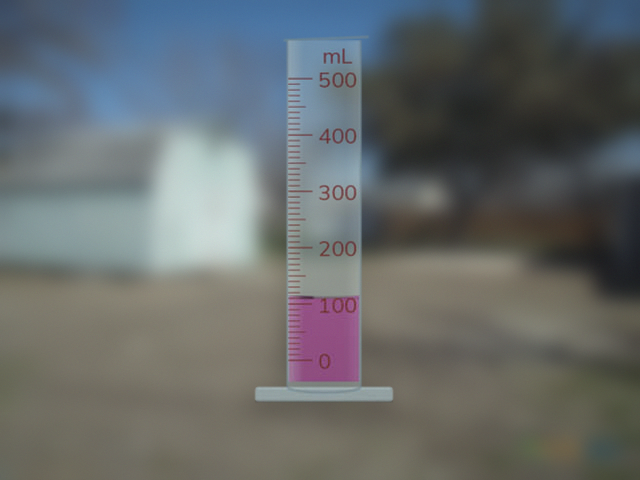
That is value=110 unit=mL
